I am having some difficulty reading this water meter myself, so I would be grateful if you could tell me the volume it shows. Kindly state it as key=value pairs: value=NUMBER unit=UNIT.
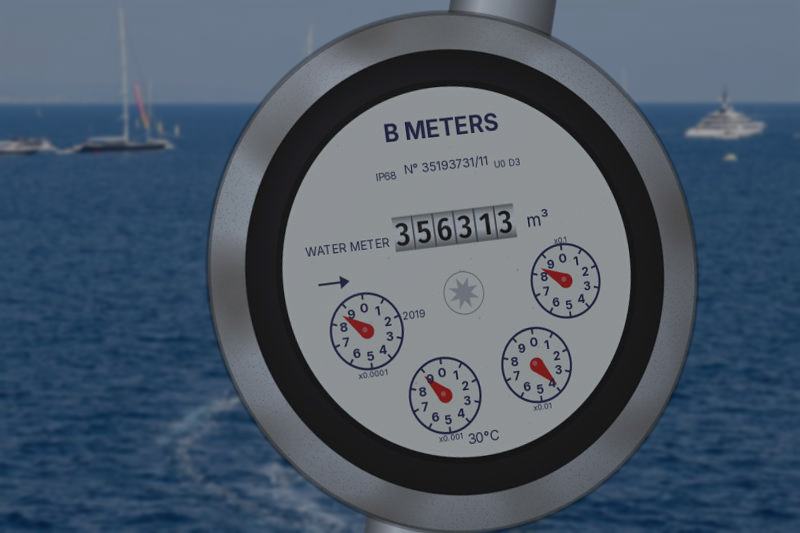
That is value=356313.8388 unit=m³
